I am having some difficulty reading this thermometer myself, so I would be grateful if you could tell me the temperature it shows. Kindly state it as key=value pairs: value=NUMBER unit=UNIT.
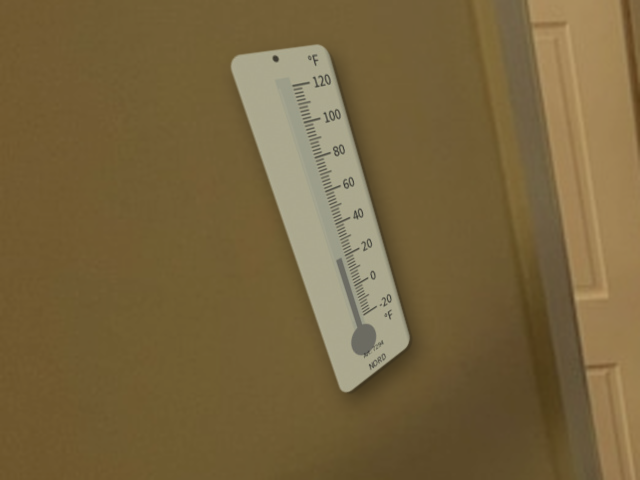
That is value=20 unit=°F
